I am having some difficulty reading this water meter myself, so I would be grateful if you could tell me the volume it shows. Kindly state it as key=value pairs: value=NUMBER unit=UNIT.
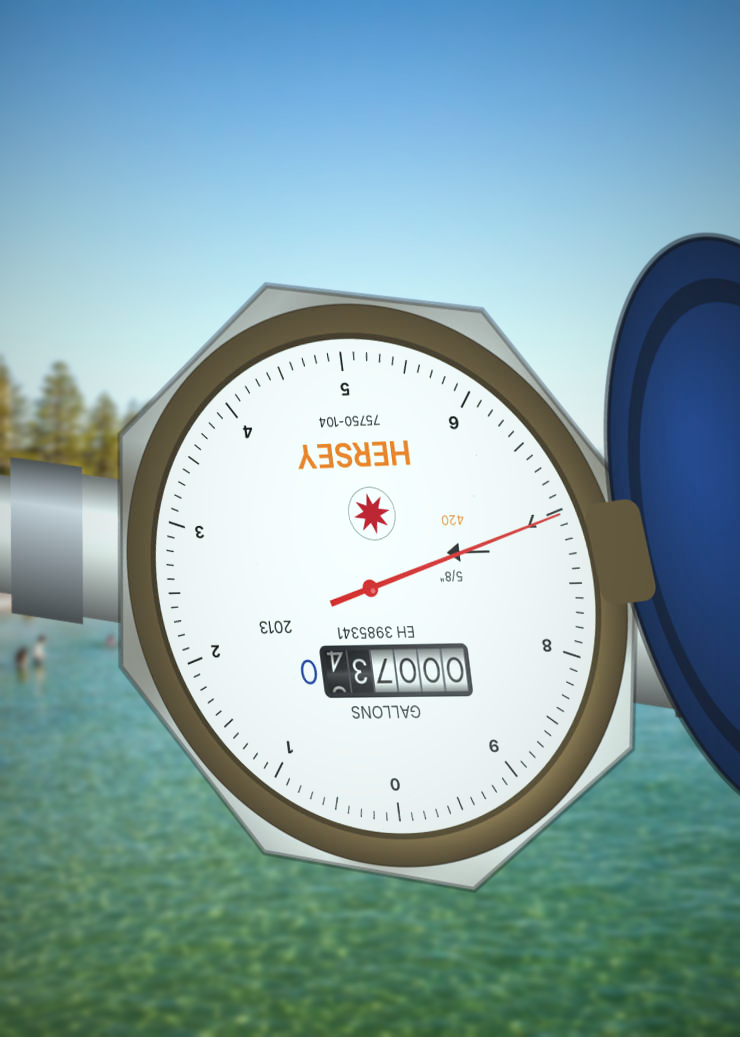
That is value=7337.0 unit=gal
